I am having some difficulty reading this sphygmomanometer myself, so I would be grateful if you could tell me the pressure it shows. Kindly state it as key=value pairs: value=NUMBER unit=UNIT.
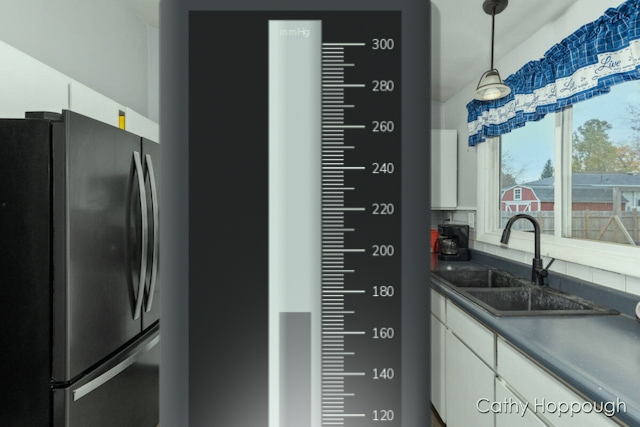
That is value=170 unit=mmHg
